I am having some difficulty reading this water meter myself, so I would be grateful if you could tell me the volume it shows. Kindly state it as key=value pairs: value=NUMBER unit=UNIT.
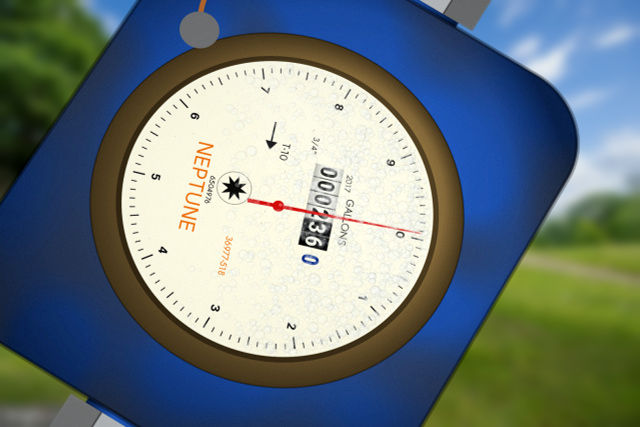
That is value=2359.9 unit=gal
